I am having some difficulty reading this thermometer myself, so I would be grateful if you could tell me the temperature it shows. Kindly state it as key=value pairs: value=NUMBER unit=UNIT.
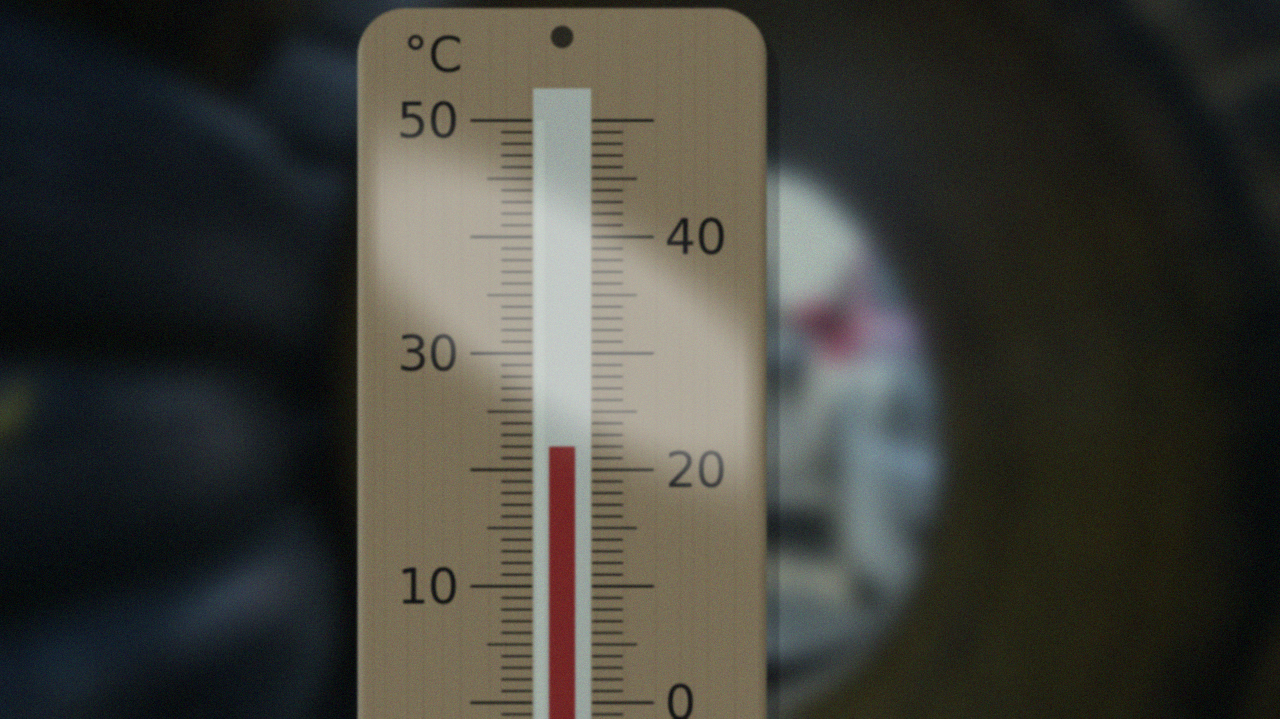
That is value=22 unit=°C
